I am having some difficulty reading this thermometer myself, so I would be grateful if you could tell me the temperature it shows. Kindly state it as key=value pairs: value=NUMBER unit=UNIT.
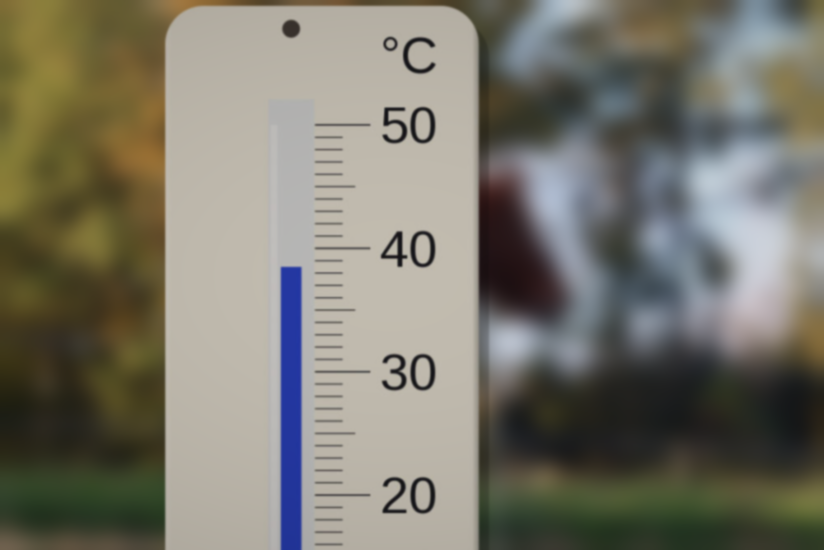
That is value=38.5 unit=°C
